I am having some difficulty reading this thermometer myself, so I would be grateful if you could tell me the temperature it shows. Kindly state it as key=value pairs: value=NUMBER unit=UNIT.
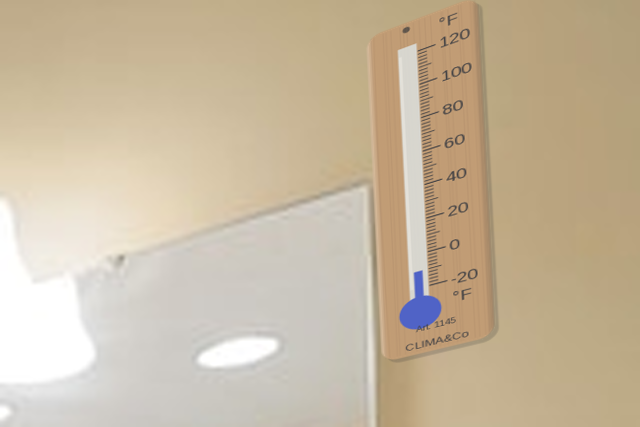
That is value=-10 unit=°F
